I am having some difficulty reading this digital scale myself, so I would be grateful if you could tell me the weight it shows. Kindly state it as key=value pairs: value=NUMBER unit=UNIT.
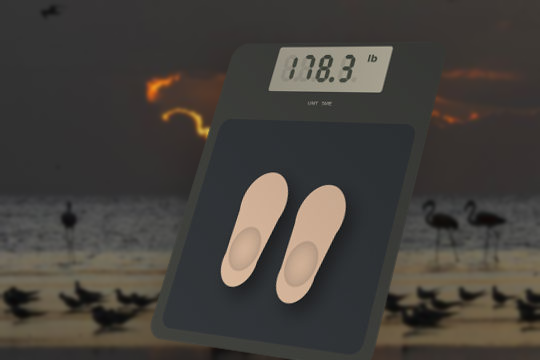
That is value=178.3 unit=lb
